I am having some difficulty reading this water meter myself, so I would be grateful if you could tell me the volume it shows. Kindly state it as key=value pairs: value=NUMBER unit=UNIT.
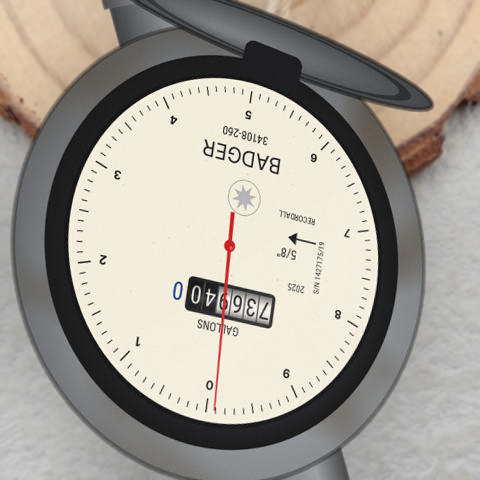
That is value=7369399.9 unit=gal
